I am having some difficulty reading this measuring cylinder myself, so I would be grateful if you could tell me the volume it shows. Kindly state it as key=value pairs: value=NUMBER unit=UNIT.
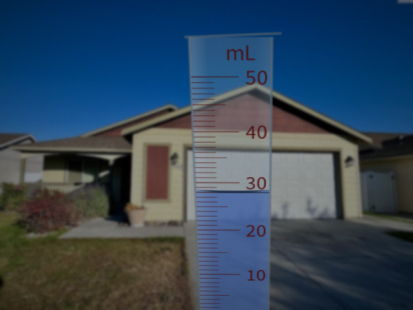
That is value=28 unit=mL
